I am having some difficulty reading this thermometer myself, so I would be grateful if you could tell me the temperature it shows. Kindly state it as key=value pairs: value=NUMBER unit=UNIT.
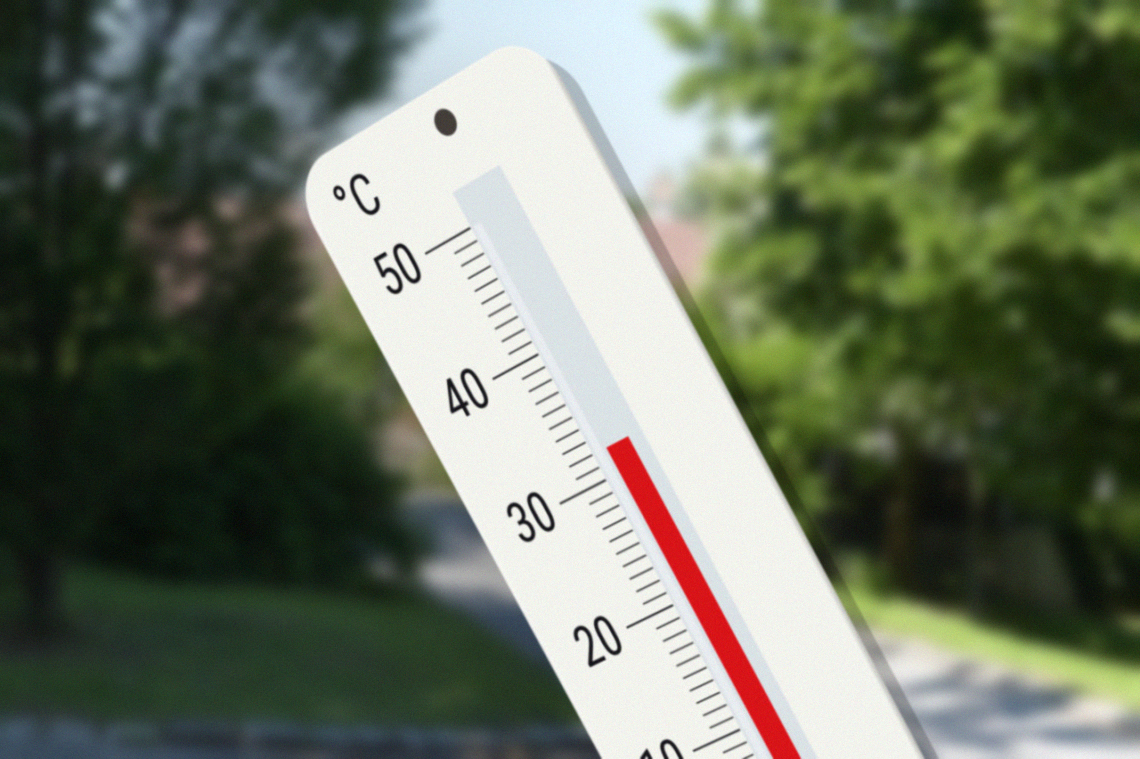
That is value=32 unit=°C
